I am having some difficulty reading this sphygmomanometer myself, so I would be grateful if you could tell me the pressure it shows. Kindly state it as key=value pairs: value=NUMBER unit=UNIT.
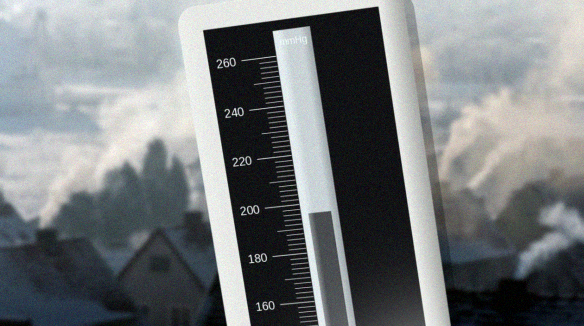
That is value=196 unit=mmHg
